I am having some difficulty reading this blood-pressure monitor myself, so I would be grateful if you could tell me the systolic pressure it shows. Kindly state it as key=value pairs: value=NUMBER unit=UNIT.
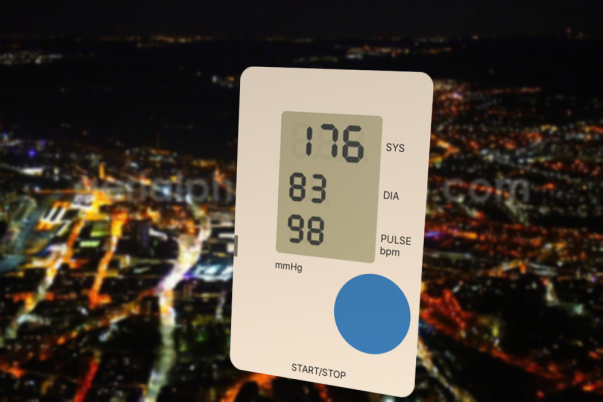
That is value=176 unit=mmHg
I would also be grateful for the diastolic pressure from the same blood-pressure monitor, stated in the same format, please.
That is value=83 unit=mmHg
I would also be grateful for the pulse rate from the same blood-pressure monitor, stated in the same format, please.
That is value=98 unit=bpm
